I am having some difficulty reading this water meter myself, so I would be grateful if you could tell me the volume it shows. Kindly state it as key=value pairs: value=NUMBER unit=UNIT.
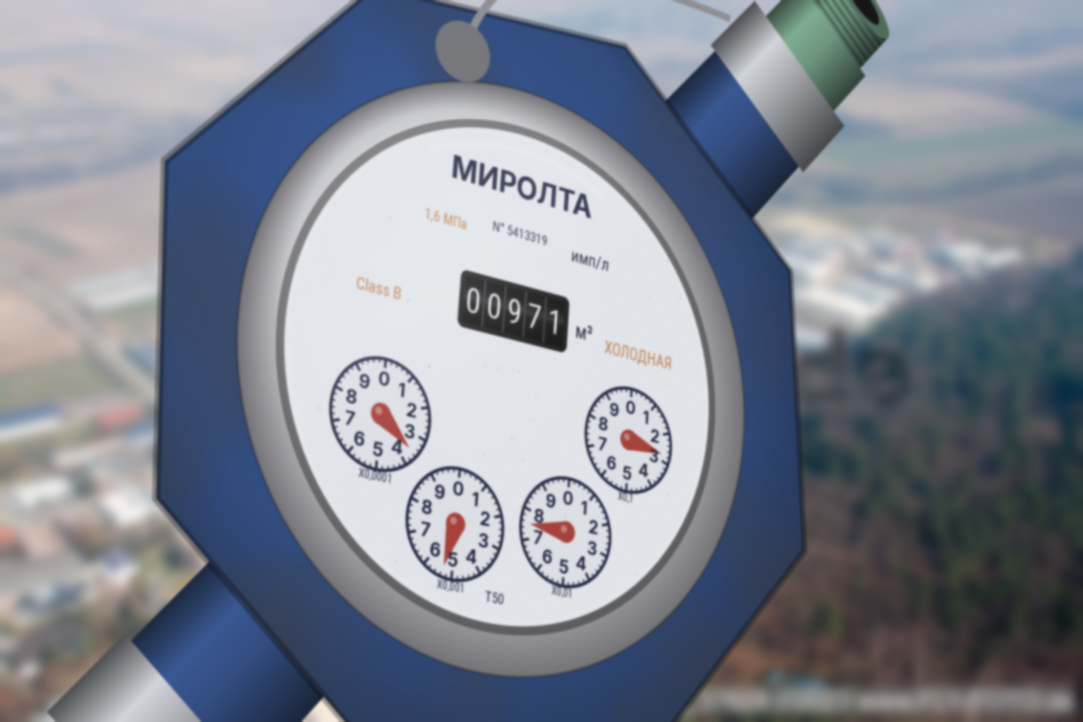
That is value=971.2753 unit=m³
